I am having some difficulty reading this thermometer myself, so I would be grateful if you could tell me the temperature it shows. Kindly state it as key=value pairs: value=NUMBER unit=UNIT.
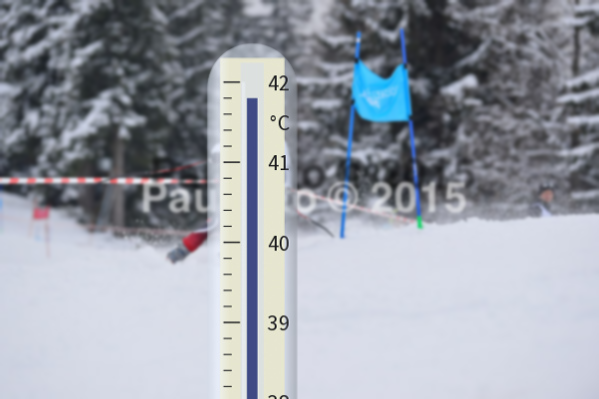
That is value=41.8 unit=°C
